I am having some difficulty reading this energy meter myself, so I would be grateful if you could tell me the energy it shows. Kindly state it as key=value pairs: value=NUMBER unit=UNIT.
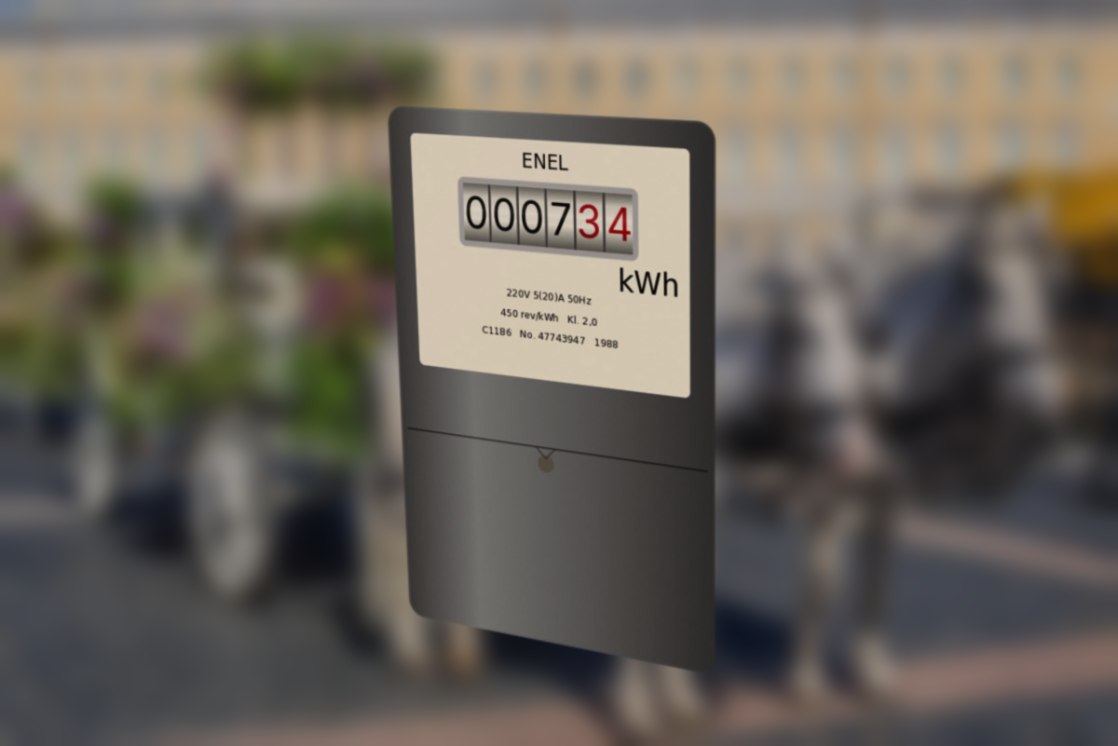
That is value=7.34 unit=kWh
